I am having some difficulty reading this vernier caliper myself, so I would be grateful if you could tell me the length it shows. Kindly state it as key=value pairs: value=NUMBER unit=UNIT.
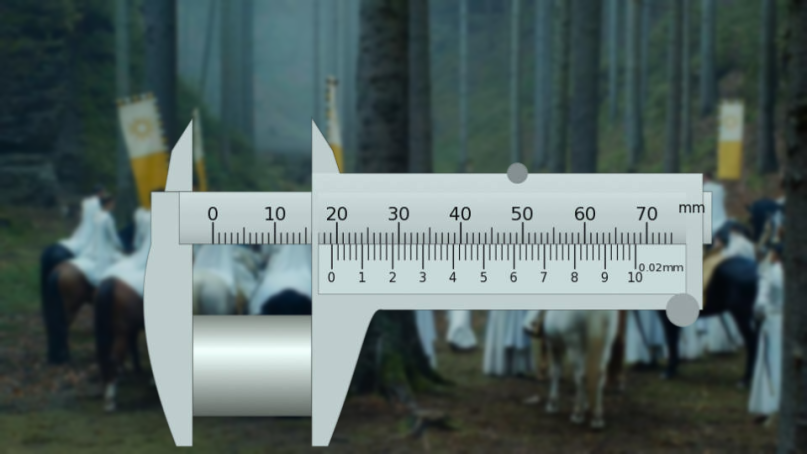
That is value=19.2 unit=mm
